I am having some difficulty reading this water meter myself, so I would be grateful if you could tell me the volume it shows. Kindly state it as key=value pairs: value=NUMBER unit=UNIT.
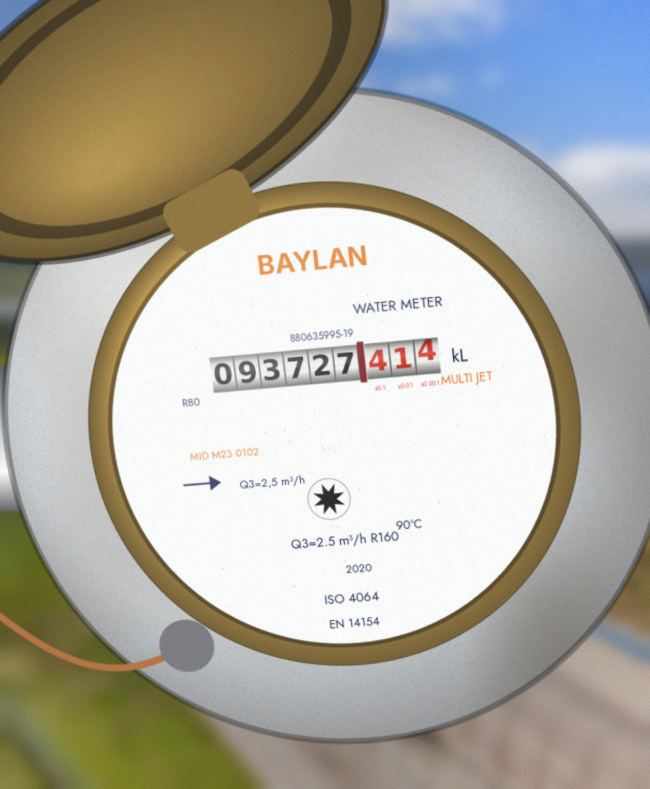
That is value=93727.414 unit=kL
